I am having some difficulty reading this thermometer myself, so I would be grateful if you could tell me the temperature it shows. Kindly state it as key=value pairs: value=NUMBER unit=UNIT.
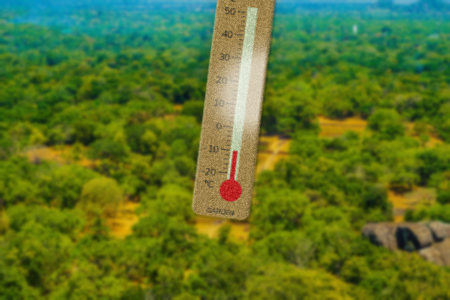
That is value=-10 unit=°C
